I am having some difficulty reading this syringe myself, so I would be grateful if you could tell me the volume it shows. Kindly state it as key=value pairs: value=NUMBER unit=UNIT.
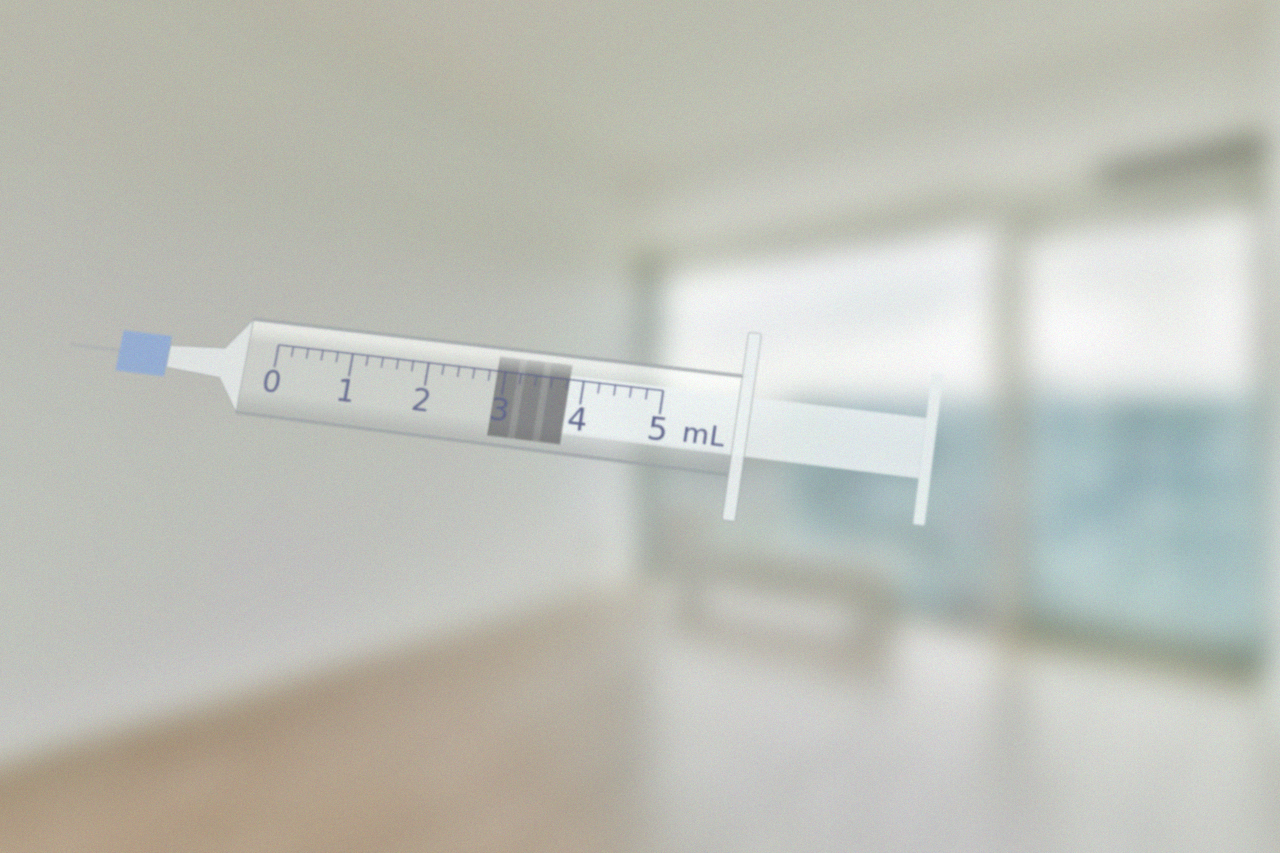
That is value=2.9 unit=mL
